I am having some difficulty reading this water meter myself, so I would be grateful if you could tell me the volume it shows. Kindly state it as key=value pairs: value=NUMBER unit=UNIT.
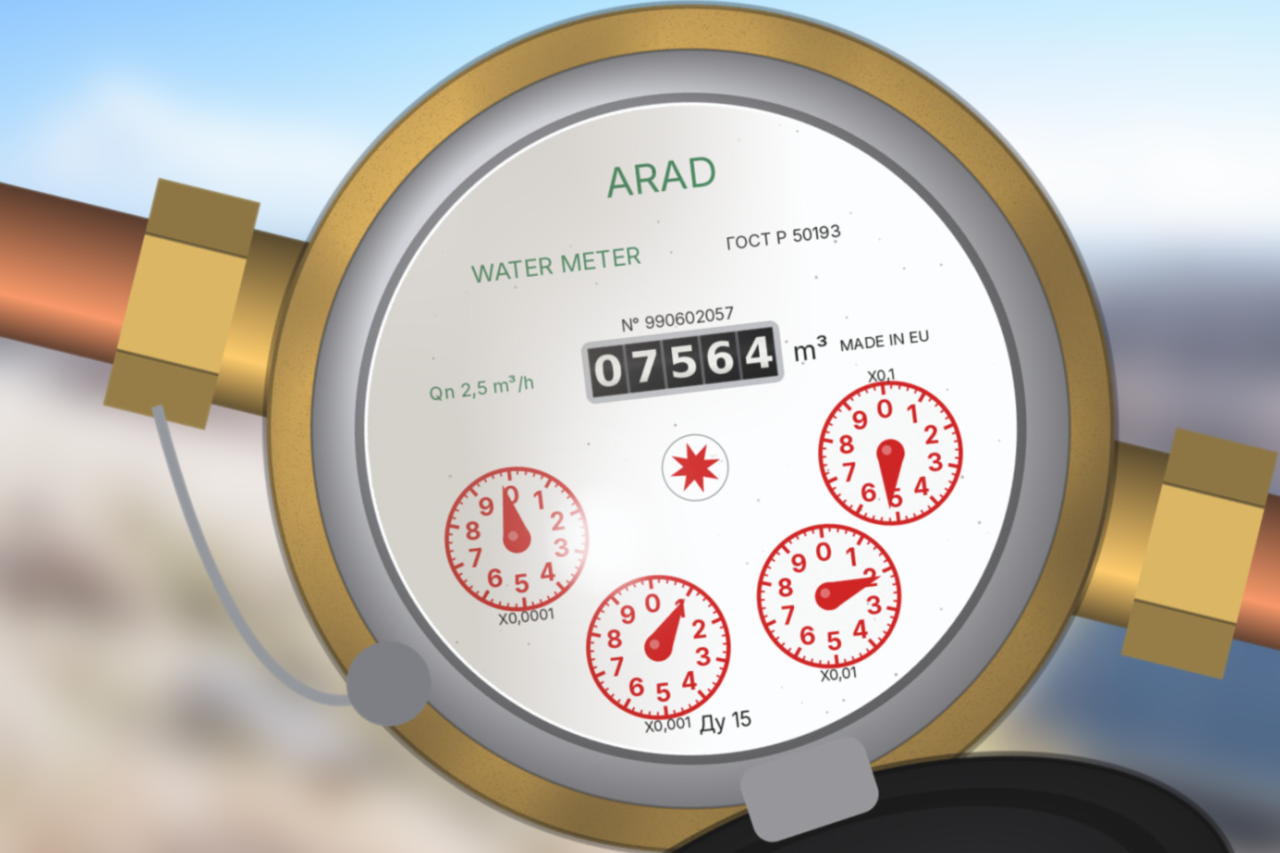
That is value=7564.5209 unit=m³
